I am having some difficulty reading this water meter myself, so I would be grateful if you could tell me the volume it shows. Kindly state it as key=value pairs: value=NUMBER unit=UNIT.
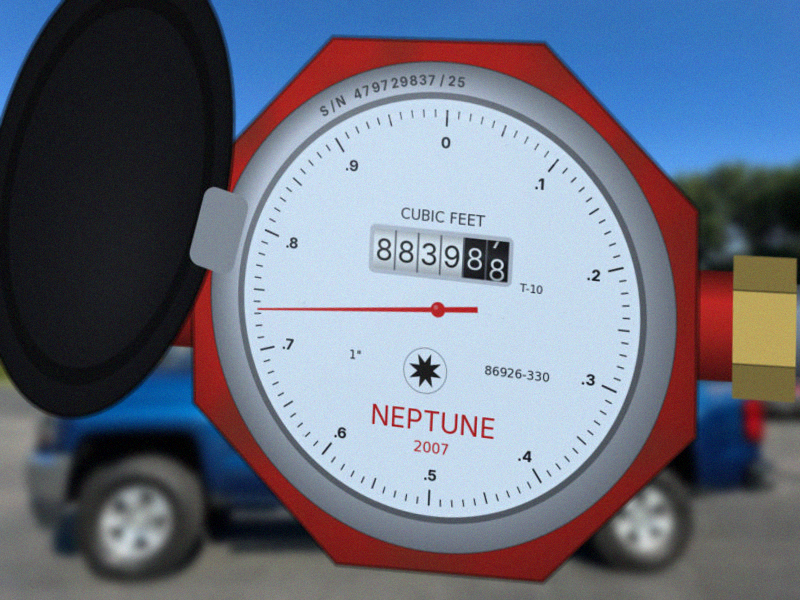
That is value=883987.73 unit=ft³
